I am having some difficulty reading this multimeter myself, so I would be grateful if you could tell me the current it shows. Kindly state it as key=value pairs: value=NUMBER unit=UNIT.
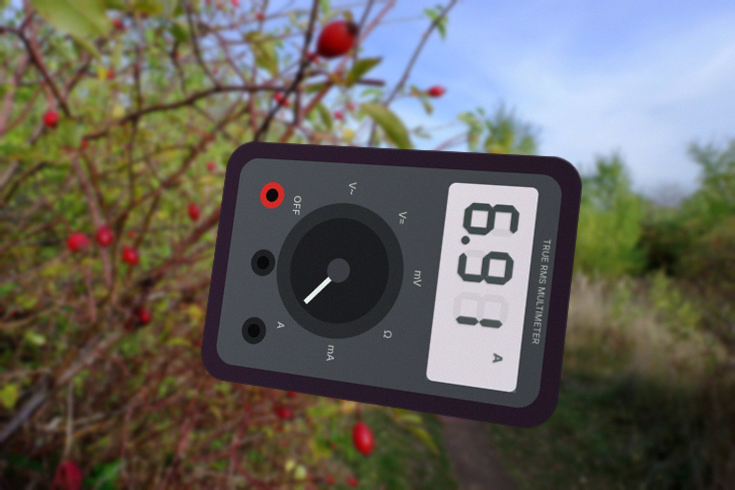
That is value=6.91 unit=A
